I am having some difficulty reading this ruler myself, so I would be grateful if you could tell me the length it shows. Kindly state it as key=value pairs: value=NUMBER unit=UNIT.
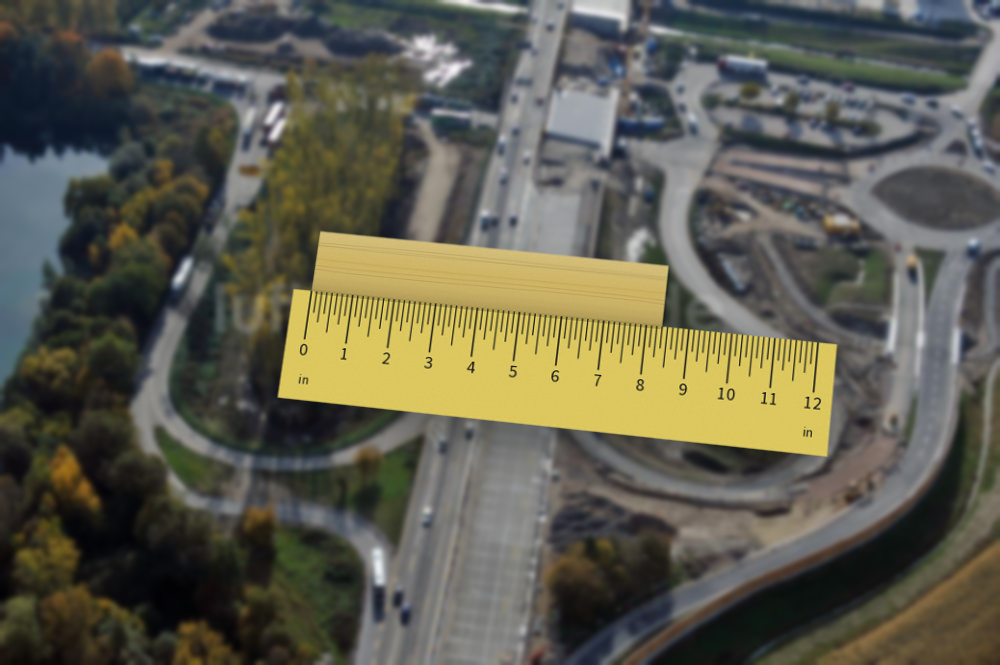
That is value=8.375 unit=in
